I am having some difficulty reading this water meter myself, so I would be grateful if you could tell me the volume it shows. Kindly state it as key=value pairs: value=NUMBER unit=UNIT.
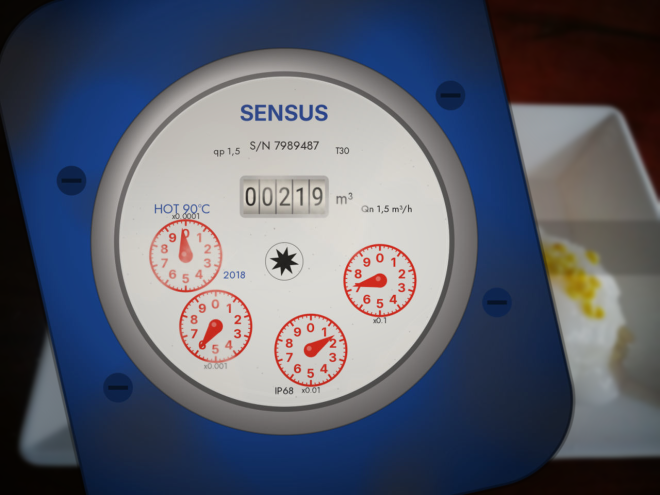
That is value=219.7159 unit=m³
